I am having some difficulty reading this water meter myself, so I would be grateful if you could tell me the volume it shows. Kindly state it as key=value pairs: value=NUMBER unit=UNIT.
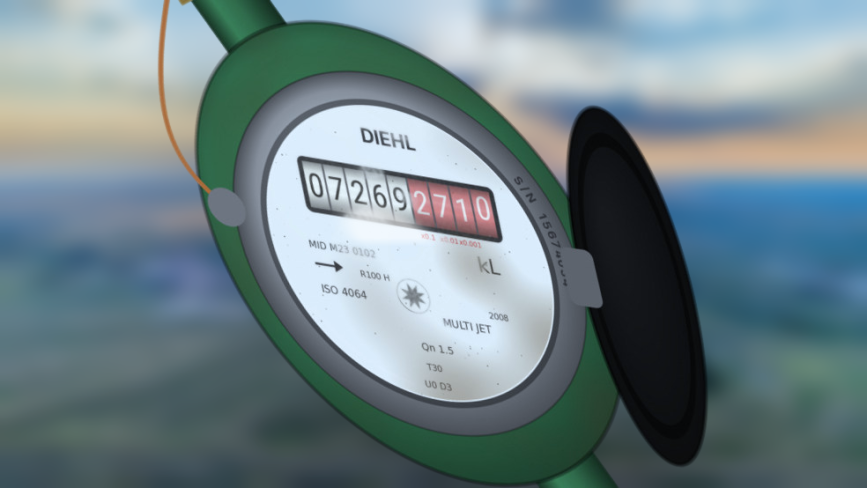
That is value=7269.2710 unit=kL
